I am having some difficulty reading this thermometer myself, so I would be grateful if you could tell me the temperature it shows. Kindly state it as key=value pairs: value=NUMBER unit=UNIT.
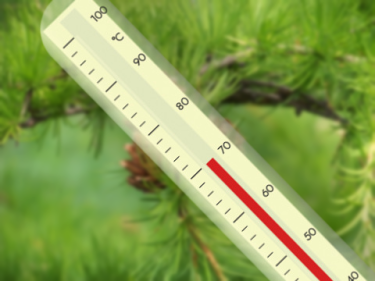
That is value=70 unit=°C
